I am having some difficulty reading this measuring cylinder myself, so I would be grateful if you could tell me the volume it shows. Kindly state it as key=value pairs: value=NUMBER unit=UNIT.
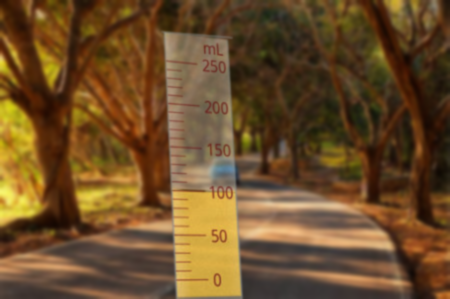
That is value=100 unit=mL
